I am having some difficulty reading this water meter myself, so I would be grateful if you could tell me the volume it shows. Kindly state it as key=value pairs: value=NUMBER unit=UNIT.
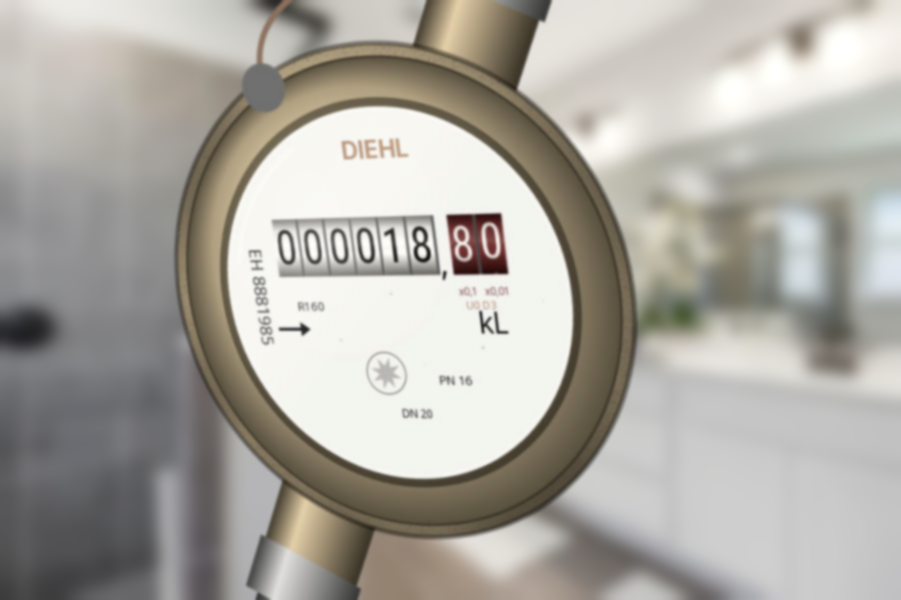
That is value=18.80 unit=kL
